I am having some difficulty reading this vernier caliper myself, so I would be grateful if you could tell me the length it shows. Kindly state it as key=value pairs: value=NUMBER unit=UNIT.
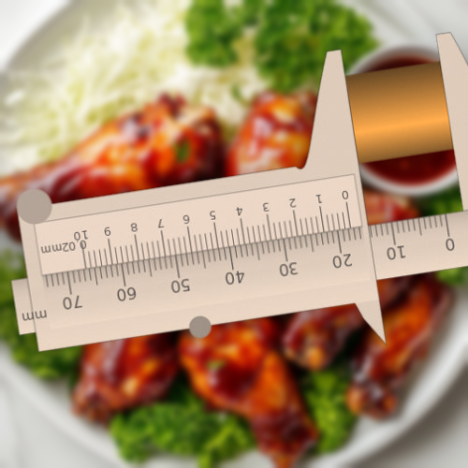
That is value=17.6 unit=mm
